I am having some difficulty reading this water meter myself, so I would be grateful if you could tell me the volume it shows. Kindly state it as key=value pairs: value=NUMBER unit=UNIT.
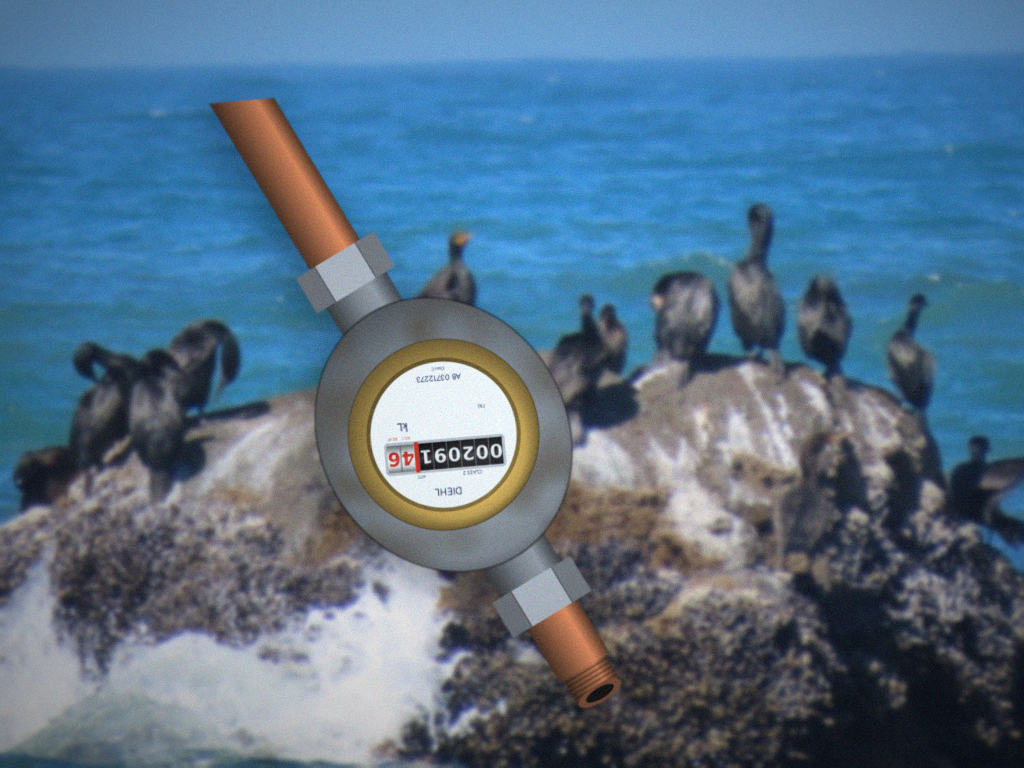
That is value=2091.46 unit=kL
